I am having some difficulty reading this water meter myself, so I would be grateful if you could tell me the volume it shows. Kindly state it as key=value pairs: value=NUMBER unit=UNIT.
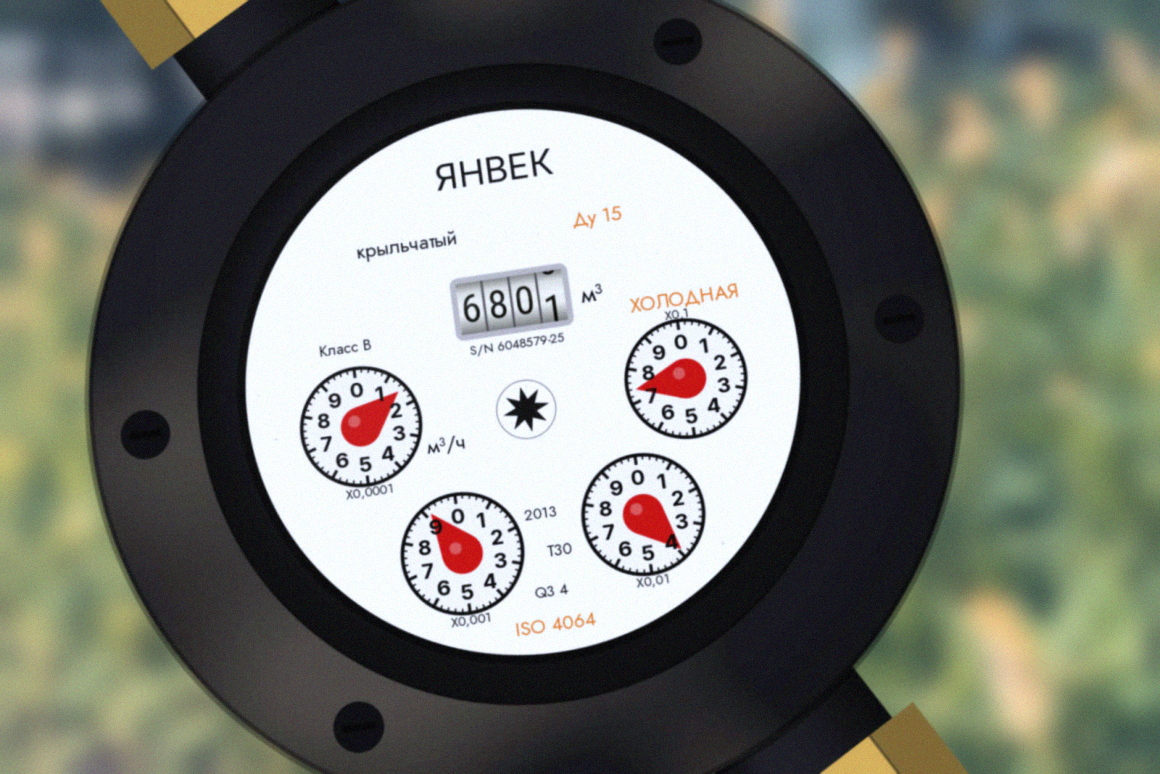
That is value=6800.7391 unit=m³
